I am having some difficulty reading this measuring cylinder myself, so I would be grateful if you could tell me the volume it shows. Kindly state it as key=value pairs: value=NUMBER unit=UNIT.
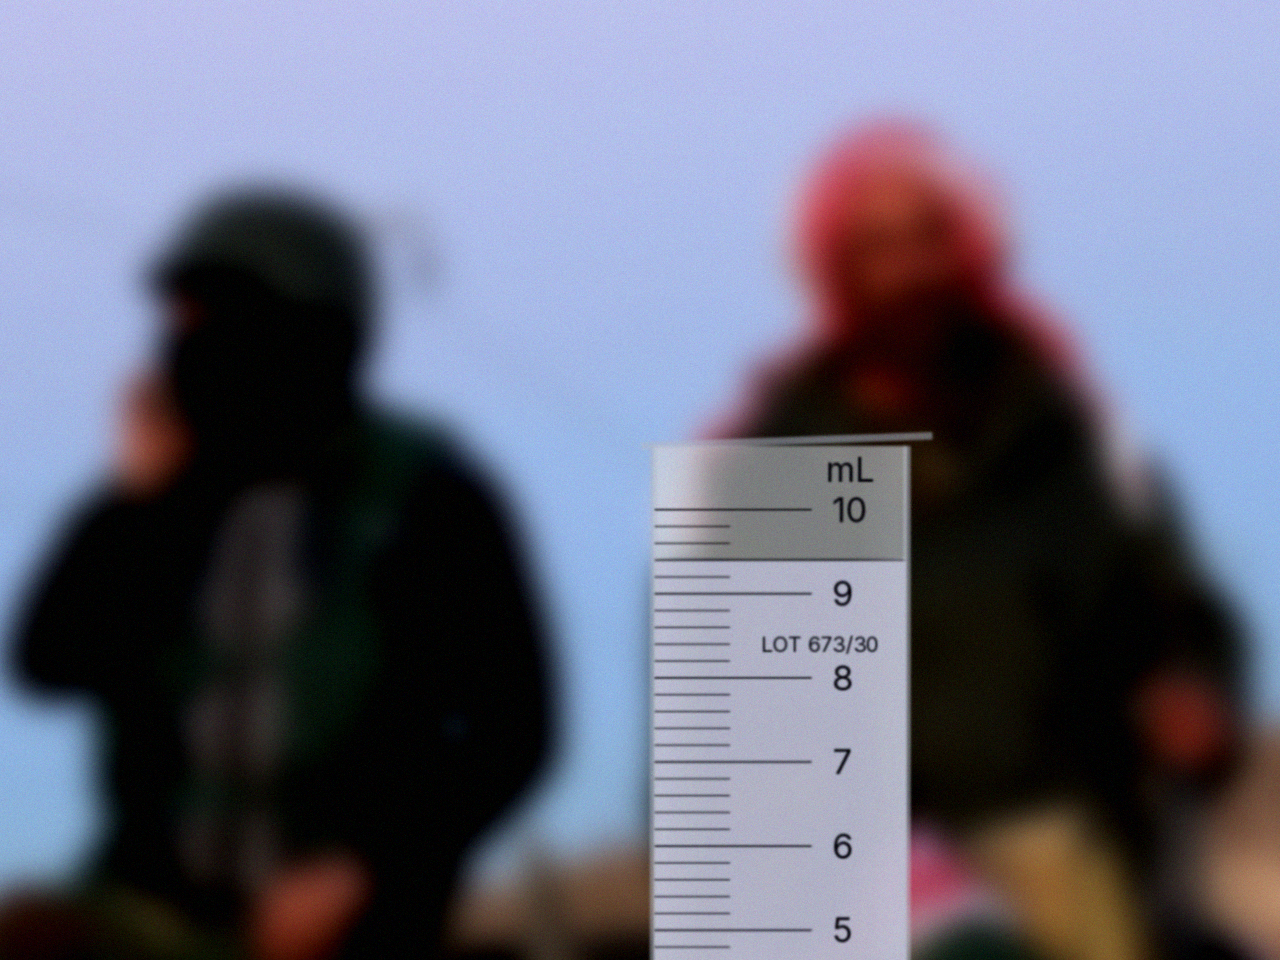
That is value=9.4 unit=mL
